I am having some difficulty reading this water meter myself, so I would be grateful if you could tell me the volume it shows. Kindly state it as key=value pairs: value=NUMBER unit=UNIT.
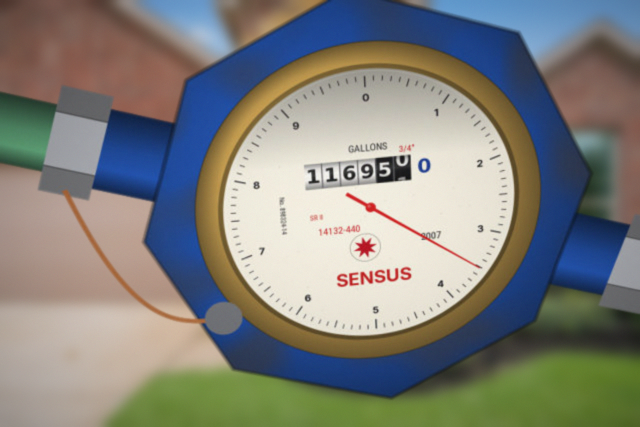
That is value=1169503.5 unit=gal
